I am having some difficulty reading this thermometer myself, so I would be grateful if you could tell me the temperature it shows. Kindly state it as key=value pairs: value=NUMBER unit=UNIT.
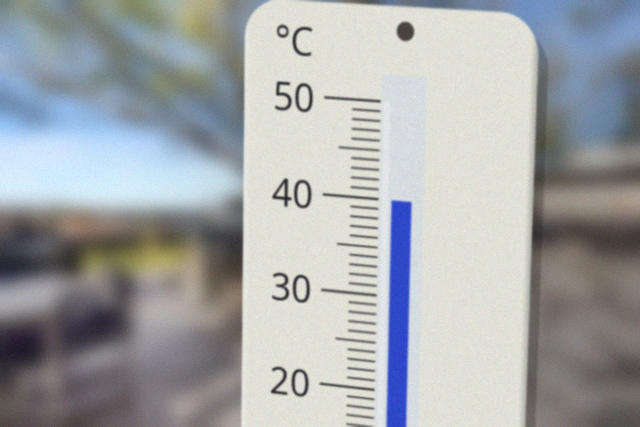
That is value=40 unit=°C
